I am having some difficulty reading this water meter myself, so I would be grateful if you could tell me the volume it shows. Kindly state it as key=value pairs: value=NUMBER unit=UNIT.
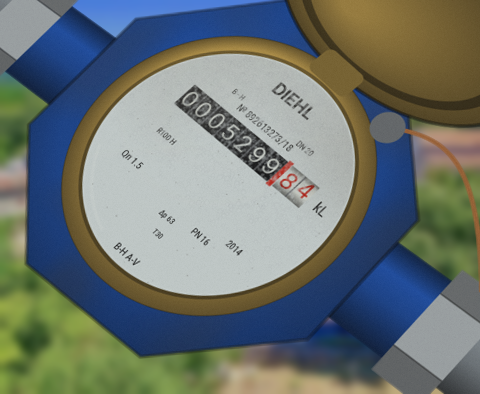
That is value=5299.84 unit=kL
